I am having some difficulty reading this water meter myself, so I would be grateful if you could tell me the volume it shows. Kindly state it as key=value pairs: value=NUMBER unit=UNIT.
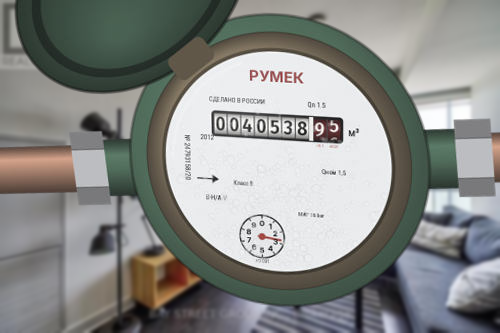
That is value=40538.952 unit=m³
